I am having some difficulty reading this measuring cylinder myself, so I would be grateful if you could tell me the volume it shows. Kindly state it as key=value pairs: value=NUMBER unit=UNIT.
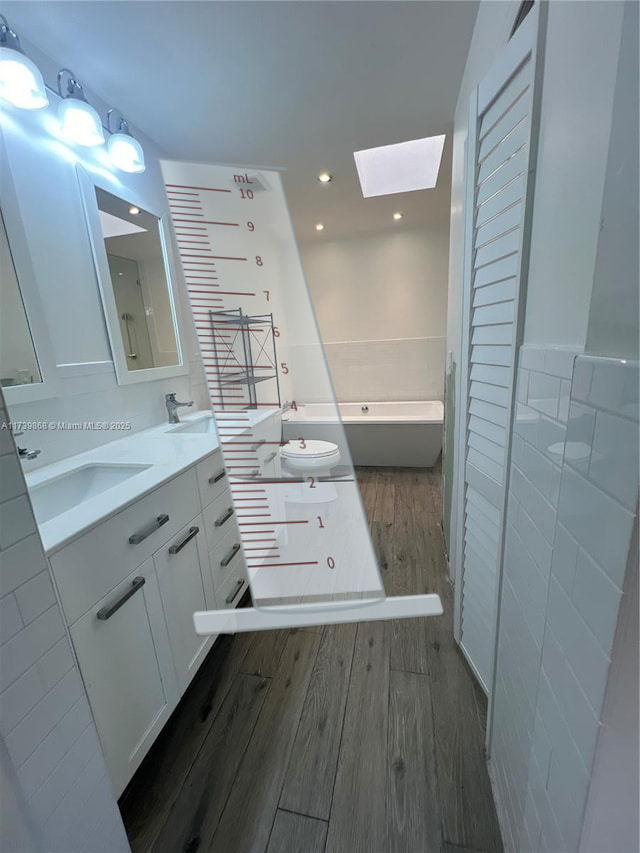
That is value=2 unit=mL
